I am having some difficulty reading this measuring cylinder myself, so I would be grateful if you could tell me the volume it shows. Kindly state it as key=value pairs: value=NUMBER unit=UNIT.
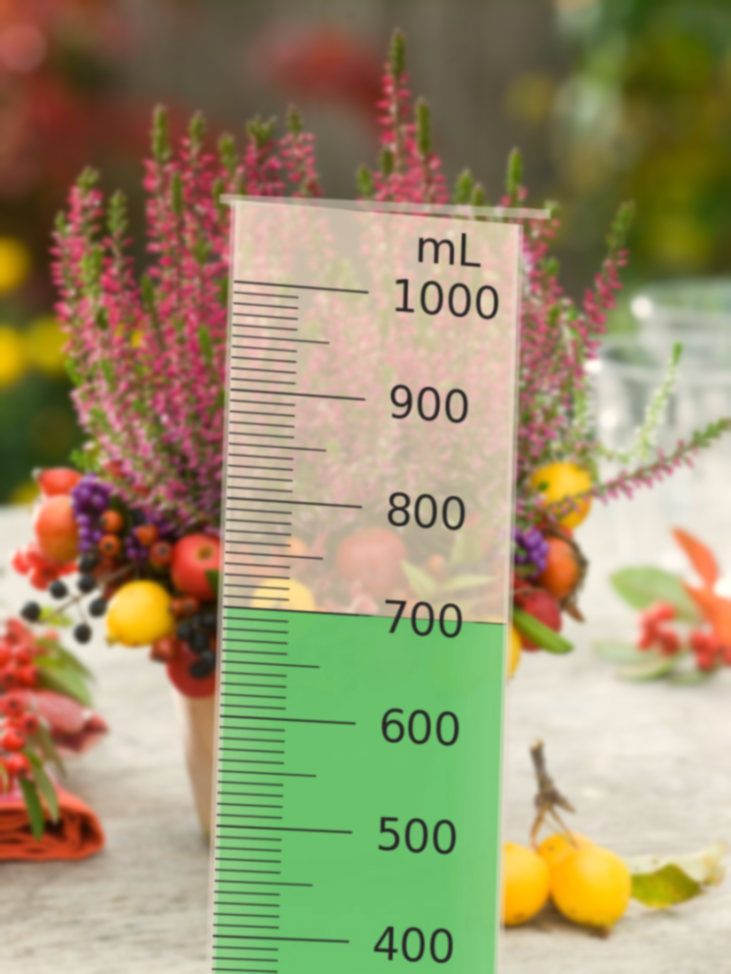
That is value=700 unit=mL
